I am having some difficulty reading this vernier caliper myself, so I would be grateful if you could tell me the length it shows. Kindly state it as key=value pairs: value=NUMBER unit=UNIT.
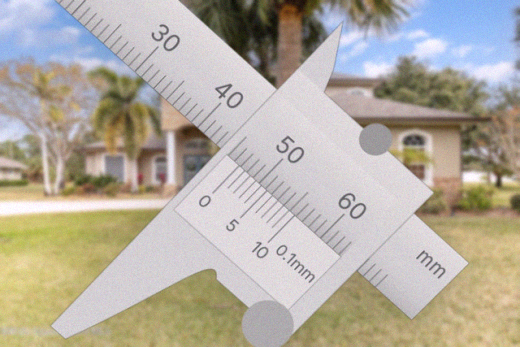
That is value=46.8 unit=mm
